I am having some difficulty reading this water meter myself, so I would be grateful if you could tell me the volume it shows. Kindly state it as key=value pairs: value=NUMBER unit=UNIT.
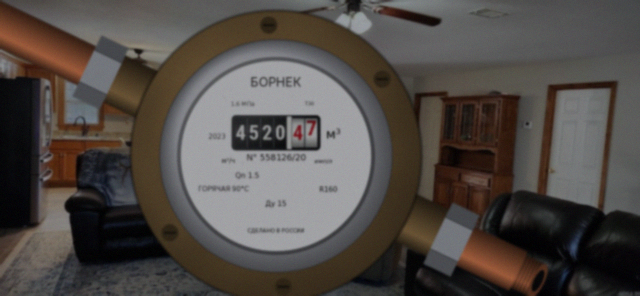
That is value=4520.47 unit=m³
